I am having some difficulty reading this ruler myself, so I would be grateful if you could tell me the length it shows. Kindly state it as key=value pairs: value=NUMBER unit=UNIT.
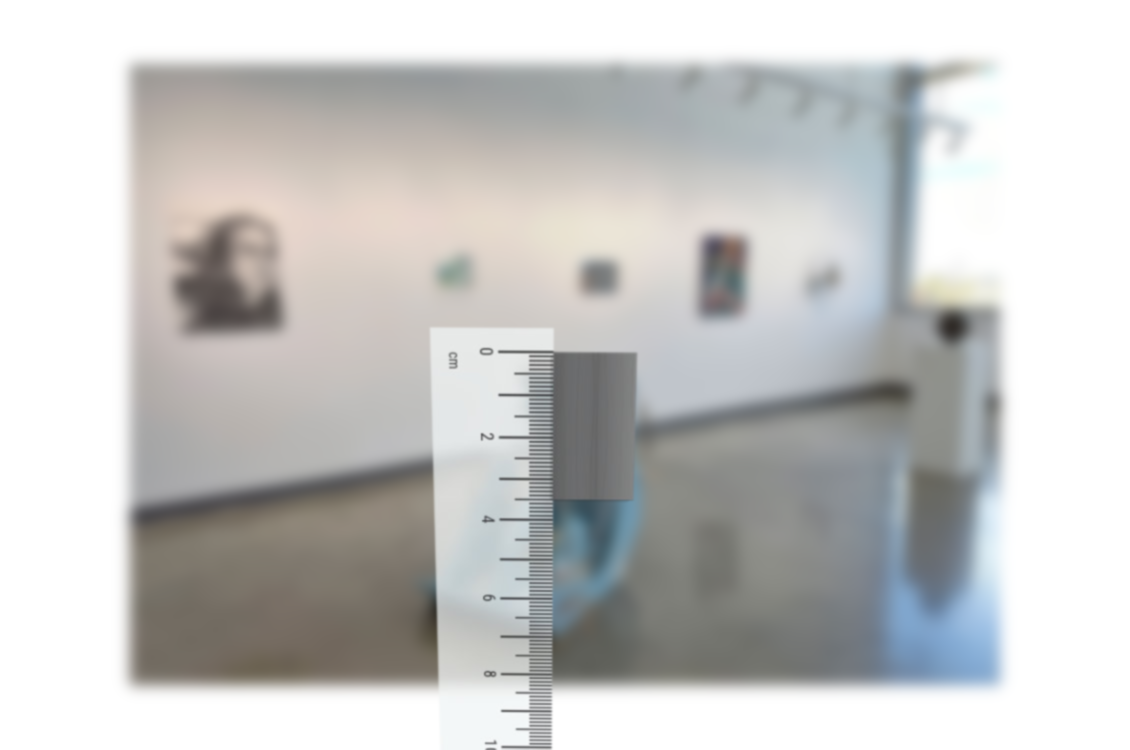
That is value=3.5 unit=cm
